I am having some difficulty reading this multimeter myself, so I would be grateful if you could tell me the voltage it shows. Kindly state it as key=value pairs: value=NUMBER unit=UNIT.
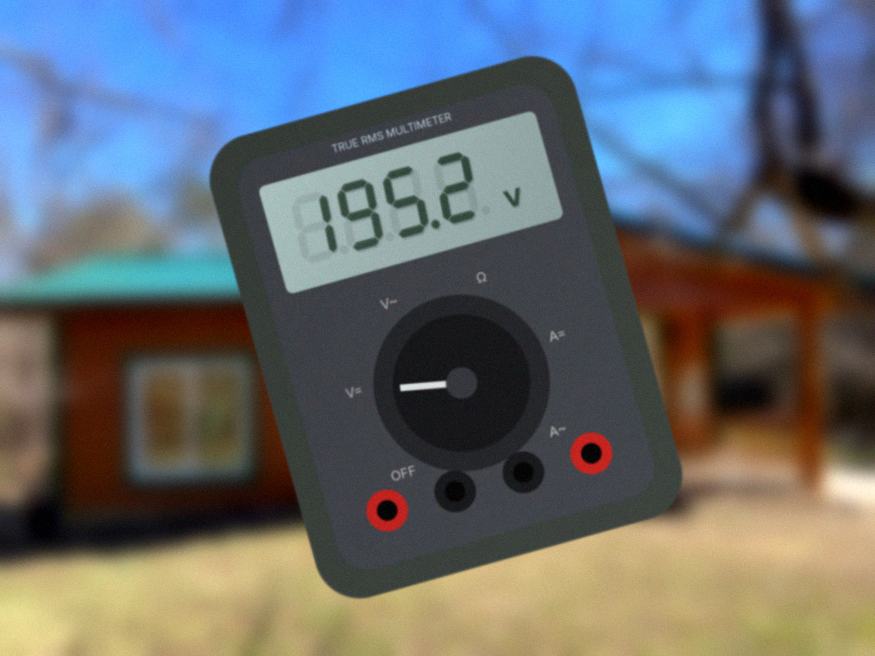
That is value=195.2 unit=V
